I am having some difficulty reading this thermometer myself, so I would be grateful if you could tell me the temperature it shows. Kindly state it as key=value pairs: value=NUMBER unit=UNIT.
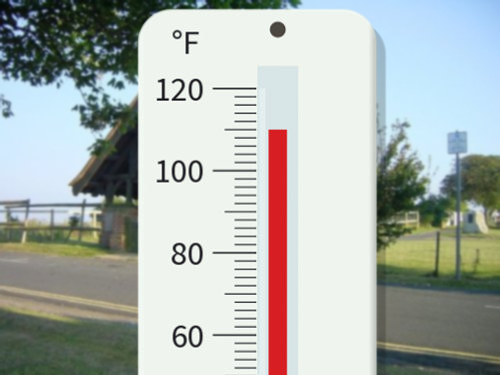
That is value=110 unit=°F
